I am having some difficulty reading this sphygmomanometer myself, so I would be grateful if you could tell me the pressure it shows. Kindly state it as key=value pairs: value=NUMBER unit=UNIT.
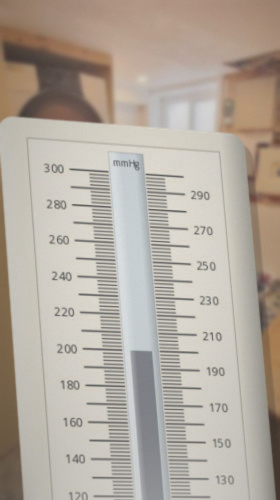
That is value=200 unit=mmHg
